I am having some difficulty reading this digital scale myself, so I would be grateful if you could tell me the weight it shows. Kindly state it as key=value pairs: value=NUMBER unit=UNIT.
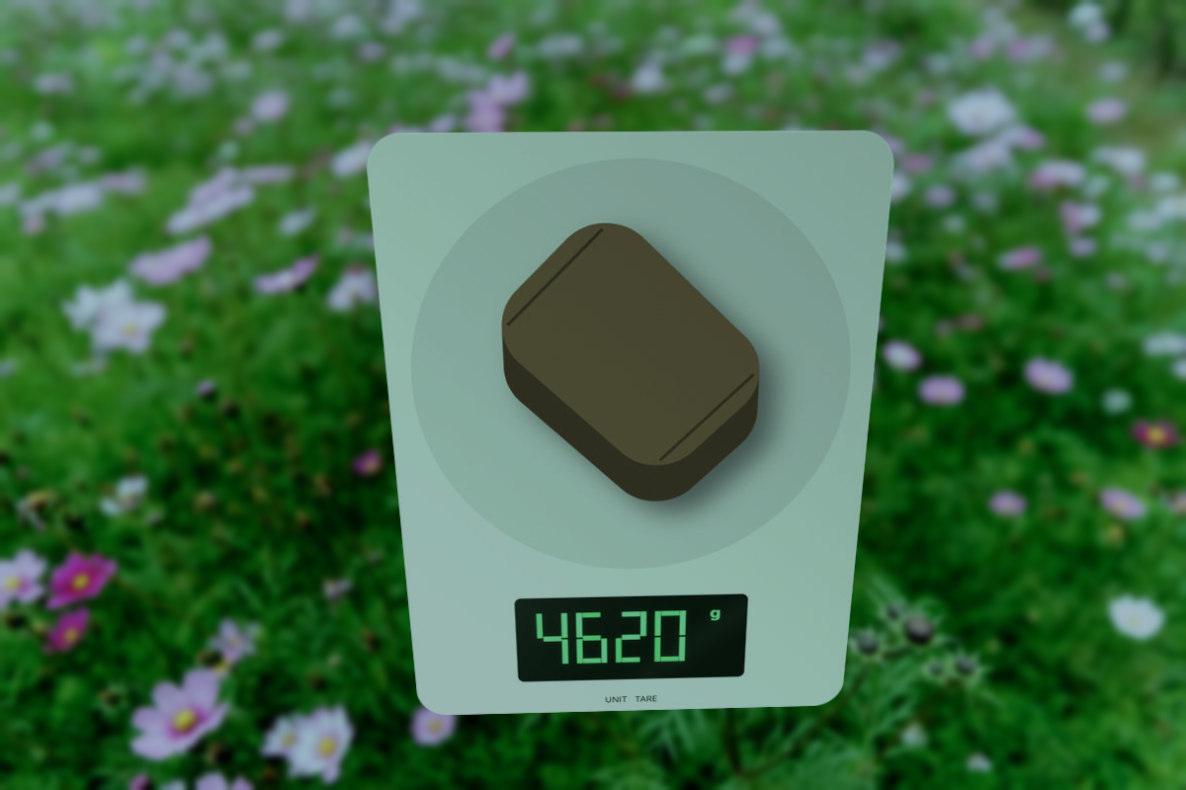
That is value=4620 unit=g
